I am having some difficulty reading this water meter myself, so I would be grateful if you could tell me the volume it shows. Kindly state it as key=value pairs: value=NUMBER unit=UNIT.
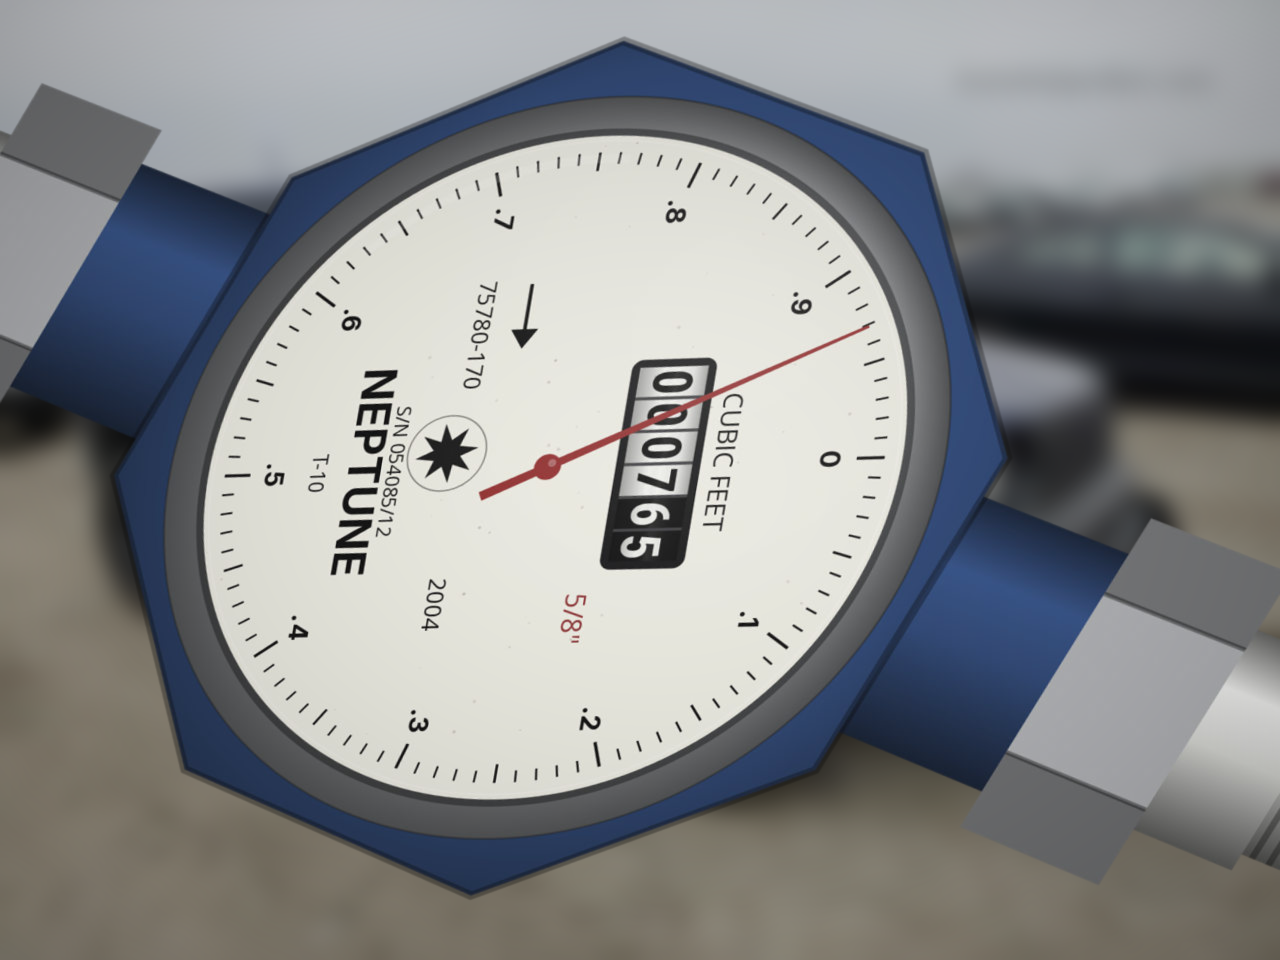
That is value=764.93 unit=ft³
